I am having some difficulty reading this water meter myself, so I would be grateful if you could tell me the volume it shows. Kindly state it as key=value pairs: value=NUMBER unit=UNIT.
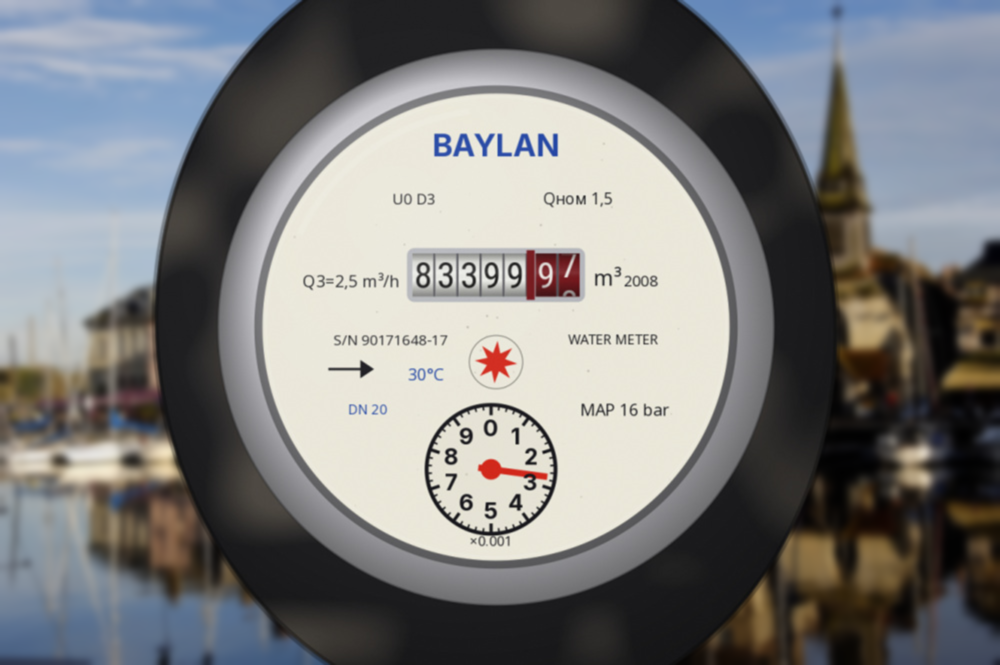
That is value=83399.972 unit=m³
